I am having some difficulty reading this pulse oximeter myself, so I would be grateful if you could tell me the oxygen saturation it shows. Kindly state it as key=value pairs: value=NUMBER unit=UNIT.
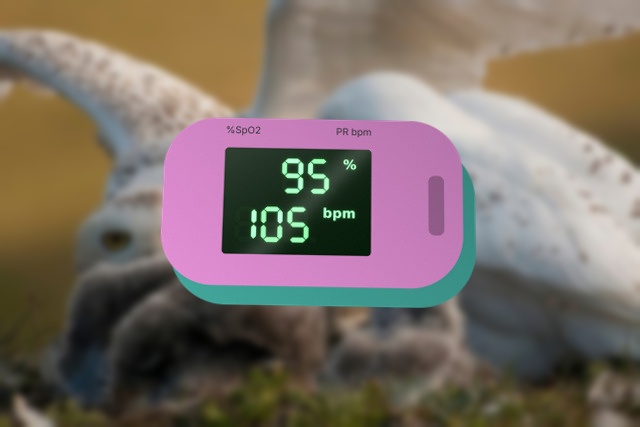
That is value=95 unit=%
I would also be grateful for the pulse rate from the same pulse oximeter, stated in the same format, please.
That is value=105 unit=bpm
